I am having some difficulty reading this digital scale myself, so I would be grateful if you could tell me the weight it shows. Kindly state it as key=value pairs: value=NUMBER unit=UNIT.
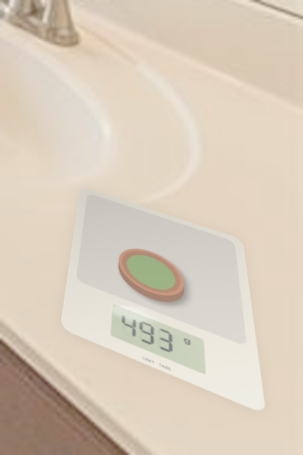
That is value=493 unit=g
